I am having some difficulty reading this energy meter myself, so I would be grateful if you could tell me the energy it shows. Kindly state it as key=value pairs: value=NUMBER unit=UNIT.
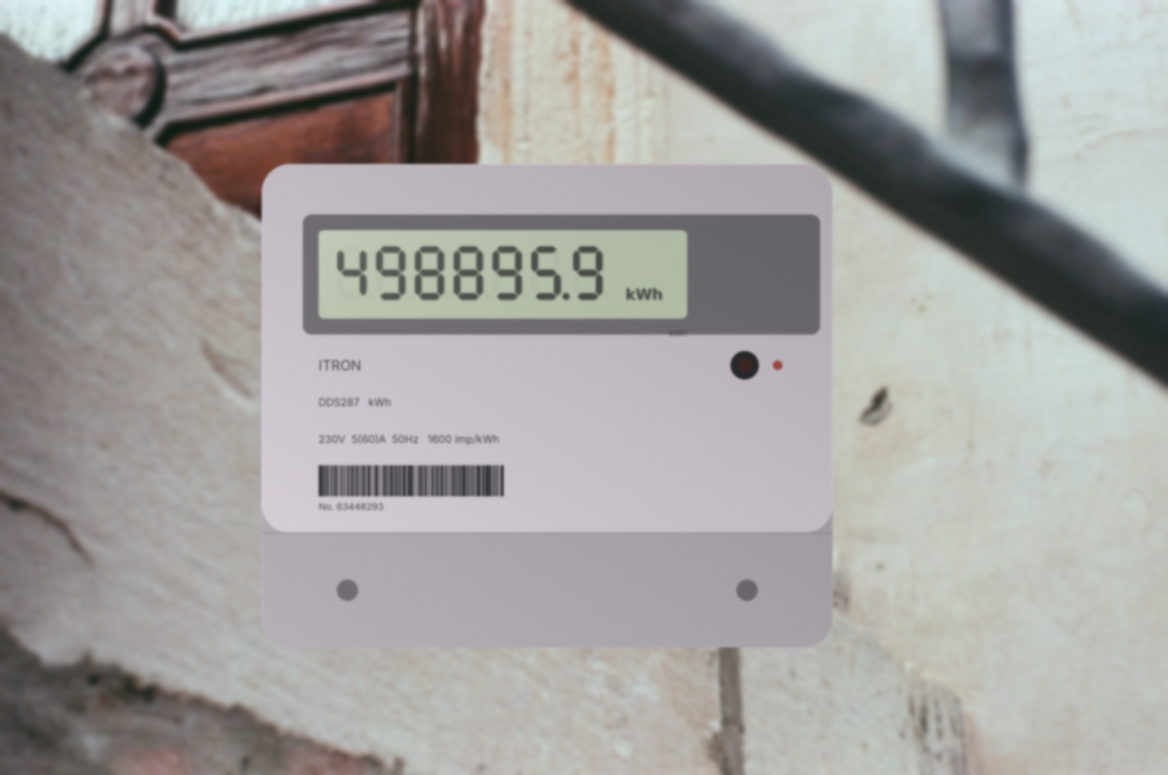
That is value=498895.9 unit=kWh
